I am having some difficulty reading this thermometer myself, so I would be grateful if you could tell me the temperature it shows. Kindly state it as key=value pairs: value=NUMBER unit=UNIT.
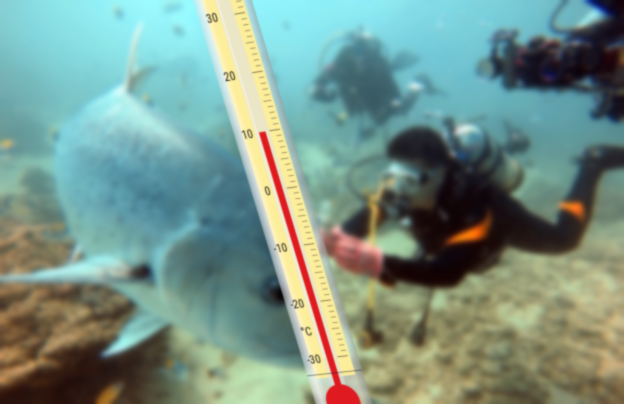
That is value=10 unit=°C
